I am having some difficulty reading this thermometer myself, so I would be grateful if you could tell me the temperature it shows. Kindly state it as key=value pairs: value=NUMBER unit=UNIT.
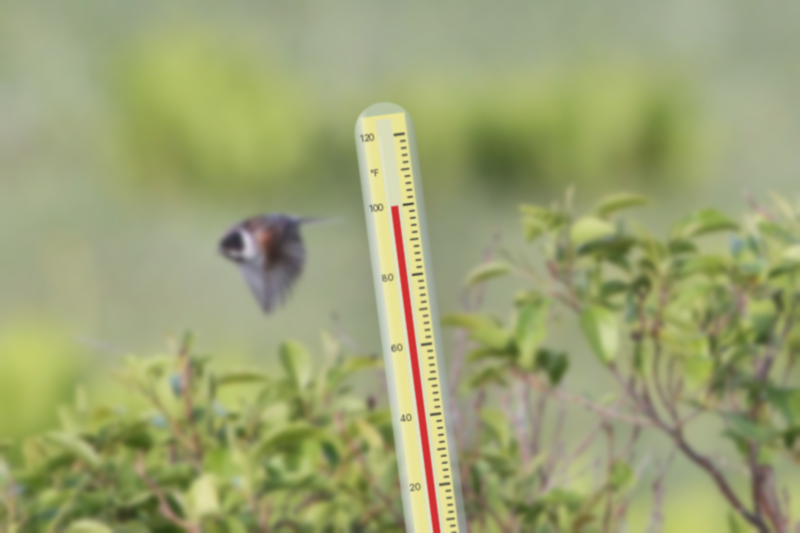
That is value=100 unit=°F
